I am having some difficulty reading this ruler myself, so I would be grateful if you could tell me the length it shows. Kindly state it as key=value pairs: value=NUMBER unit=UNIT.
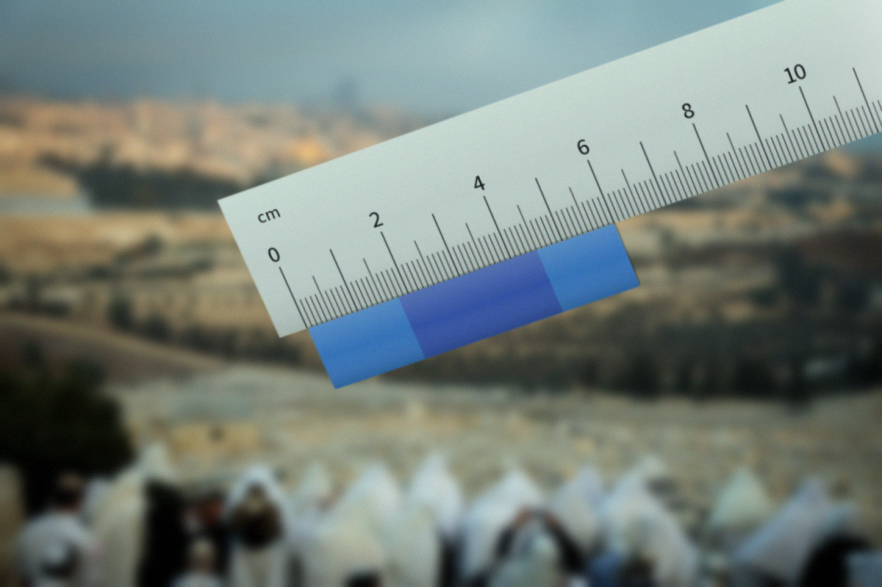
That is value=6 unit=cm
